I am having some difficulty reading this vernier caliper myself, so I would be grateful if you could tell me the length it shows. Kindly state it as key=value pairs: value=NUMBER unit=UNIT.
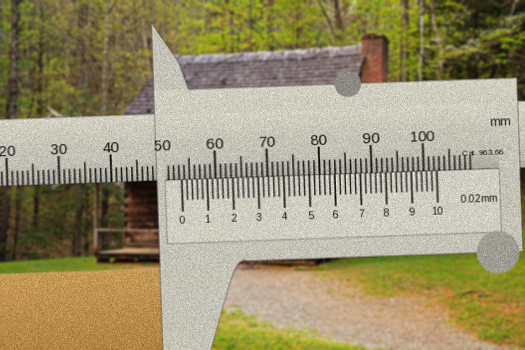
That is value=53.5 unit=mm
